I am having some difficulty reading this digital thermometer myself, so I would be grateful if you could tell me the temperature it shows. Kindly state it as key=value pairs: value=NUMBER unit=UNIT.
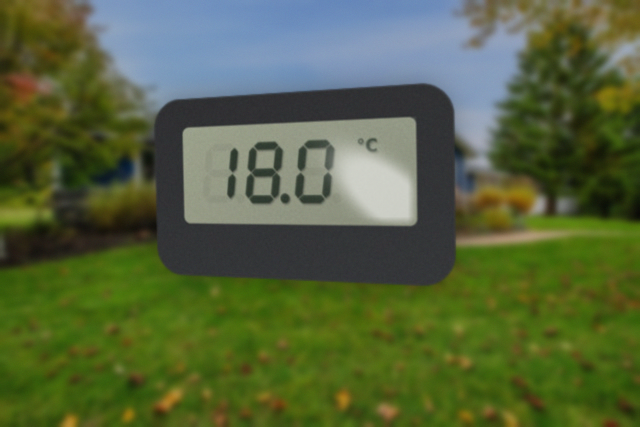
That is value=18.0 unit=°C
